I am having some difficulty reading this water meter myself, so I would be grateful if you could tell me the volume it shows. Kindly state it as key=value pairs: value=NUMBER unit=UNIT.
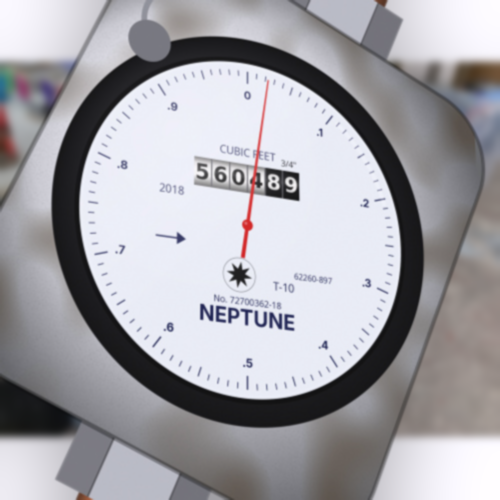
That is value=560489.02 unit=ft³
